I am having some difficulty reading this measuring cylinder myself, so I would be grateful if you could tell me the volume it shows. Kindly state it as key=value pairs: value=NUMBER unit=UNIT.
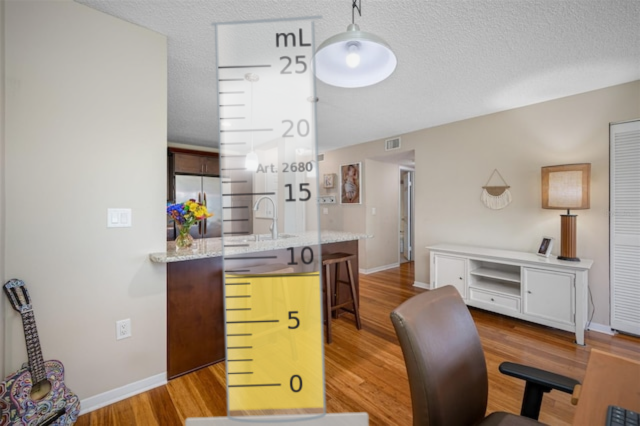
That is value=8.5 unit=mL
